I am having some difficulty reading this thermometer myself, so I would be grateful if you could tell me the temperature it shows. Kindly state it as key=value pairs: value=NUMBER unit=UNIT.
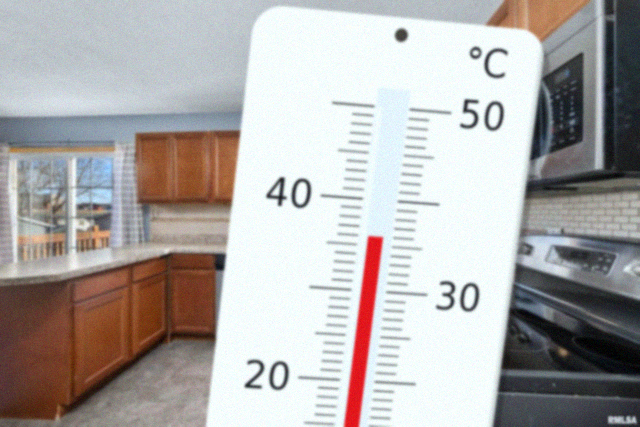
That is value=36 unit=°C
